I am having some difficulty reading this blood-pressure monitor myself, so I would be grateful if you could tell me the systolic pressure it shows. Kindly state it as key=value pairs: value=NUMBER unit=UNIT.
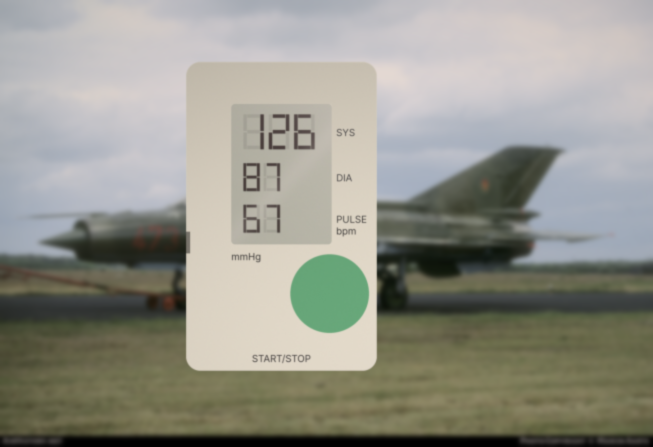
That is value=126 unit=mmHg
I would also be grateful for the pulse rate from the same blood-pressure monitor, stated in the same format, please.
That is value=67 unit=bpm
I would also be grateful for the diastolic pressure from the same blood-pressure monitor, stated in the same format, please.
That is value=87 unit=mmHg
